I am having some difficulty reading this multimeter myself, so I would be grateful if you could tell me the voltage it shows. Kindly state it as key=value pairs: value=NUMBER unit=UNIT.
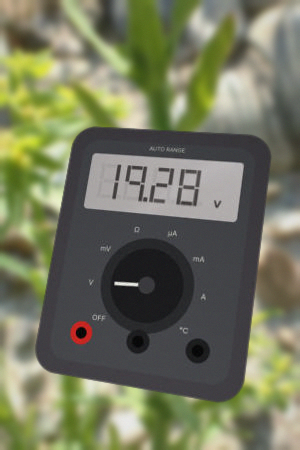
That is value=19.28 unit=V
